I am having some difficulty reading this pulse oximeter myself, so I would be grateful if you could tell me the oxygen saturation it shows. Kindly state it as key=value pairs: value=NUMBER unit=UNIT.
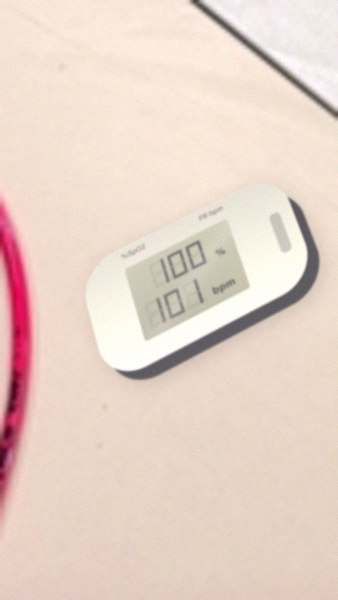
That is value=100 unit=%
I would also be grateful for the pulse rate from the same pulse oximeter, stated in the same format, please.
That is value=101 unit=bpm
